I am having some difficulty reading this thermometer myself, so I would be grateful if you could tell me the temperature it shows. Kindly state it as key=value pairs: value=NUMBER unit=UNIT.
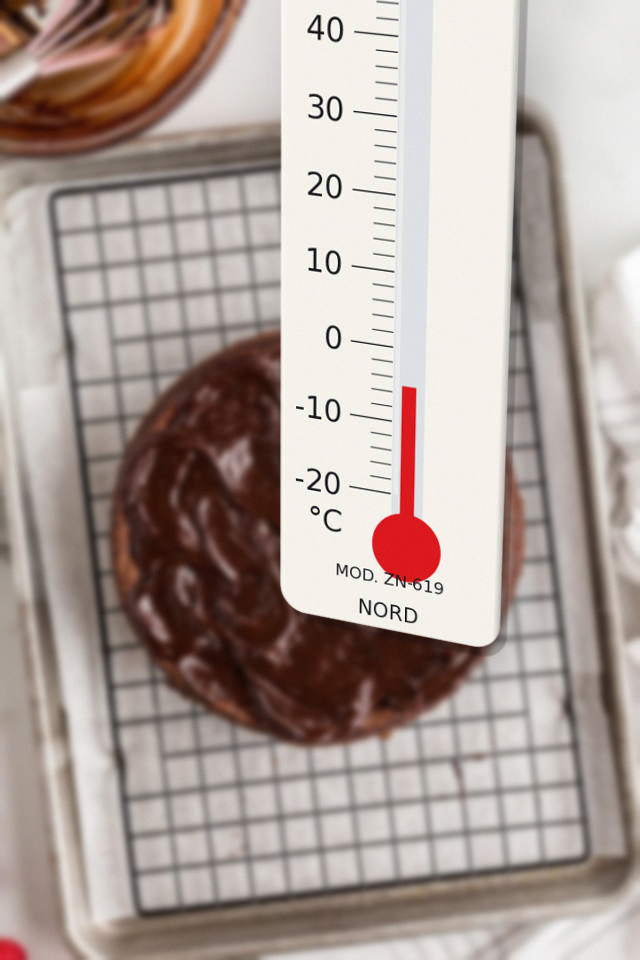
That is value=-5 unit=°C
